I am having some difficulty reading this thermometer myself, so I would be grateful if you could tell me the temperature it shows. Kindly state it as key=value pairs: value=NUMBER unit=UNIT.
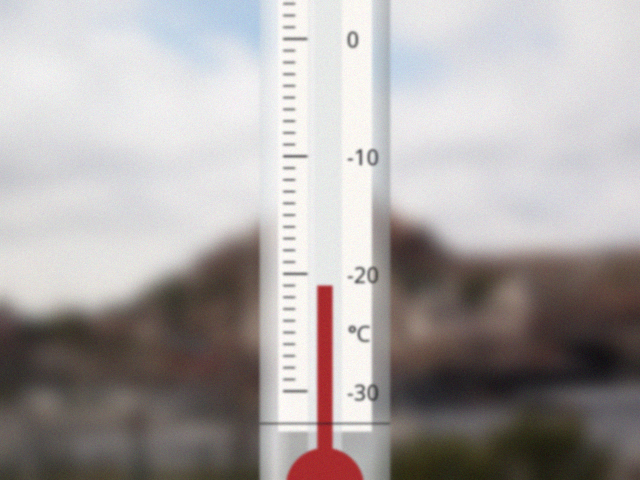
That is value=-21 unit=°C
